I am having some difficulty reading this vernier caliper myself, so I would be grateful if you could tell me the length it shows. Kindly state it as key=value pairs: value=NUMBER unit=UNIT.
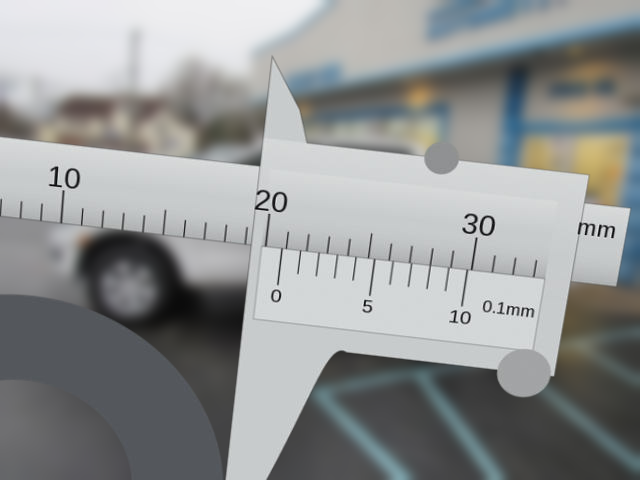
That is value=20.8 unit=mm
